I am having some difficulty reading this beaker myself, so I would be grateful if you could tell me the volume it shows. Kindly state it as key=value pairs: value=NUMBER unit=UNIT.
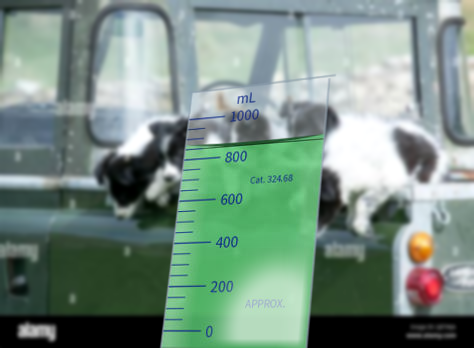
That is value=850 unit=mL
